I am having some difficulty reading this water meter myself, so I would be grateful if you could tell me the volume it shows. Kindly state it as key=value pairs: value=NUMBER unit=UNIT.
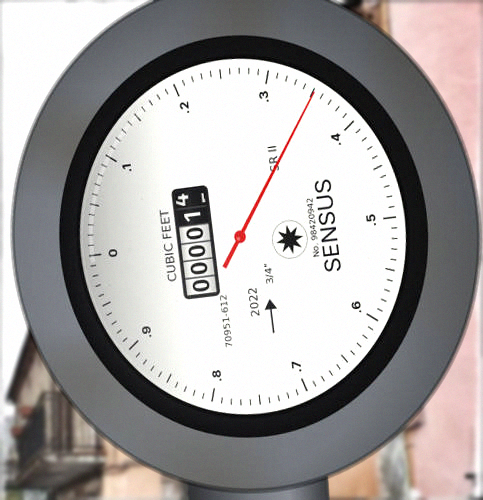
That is value=14.35 unit=ft³
